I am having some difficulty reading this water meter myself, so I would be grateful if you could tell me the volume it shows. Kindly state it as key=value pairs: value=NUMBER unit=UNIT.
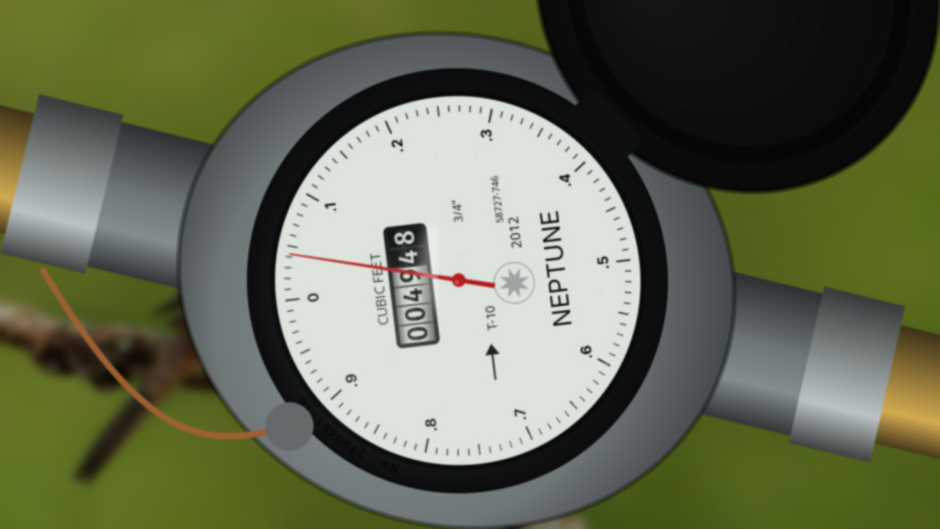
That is value=4948.04 unit=ft³
